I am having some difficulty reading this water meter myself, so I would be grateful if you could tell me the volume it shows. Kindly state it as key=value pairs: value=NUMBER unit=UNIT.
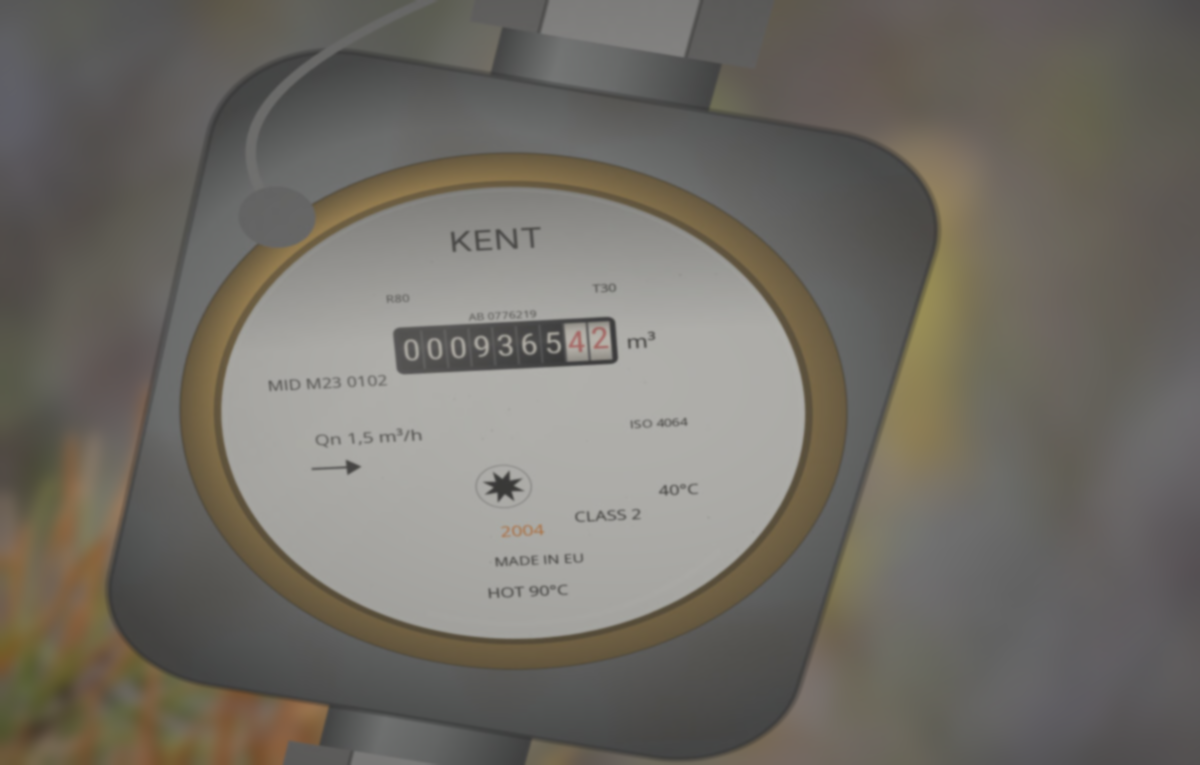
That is value=9365.42 unit=m³
